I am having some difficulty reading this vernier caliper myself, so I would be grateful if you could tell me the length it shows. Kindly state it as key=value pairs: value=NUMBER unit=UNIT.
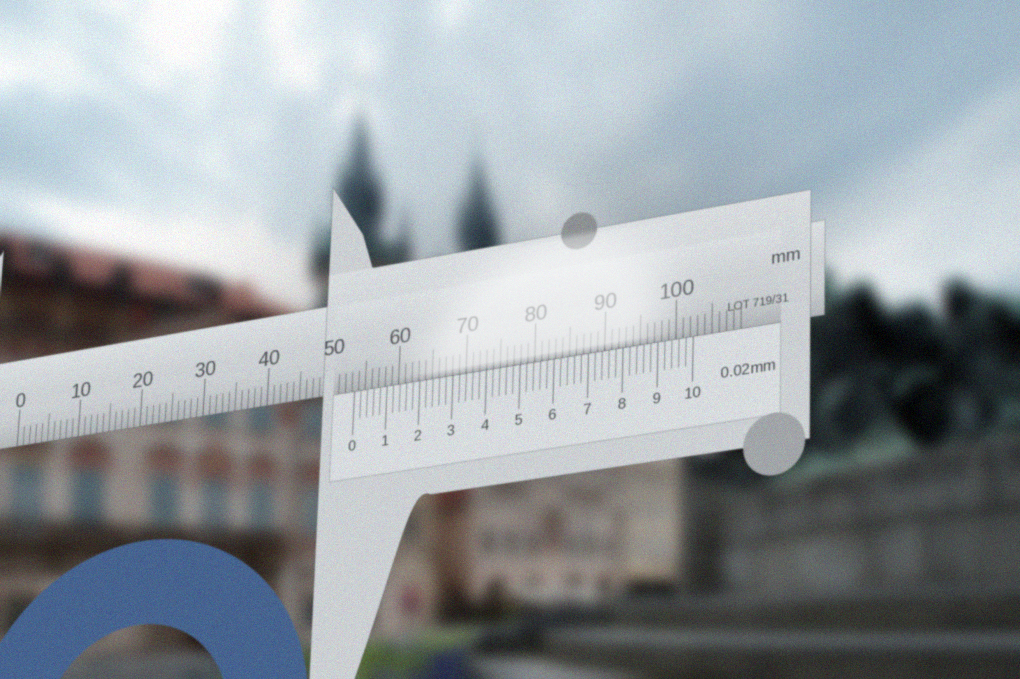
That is value=53.4 unit=mm
